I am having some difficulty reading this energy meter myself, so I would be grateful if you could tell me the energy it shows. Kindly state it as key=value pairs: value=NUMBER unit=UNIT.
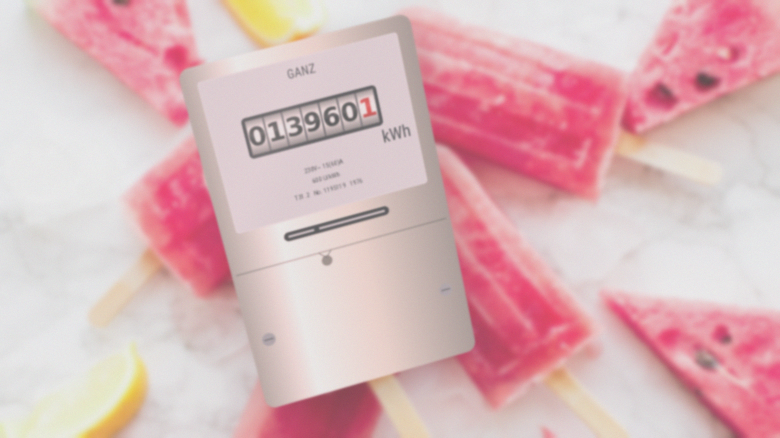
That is value=13960.1 unit=kWh
